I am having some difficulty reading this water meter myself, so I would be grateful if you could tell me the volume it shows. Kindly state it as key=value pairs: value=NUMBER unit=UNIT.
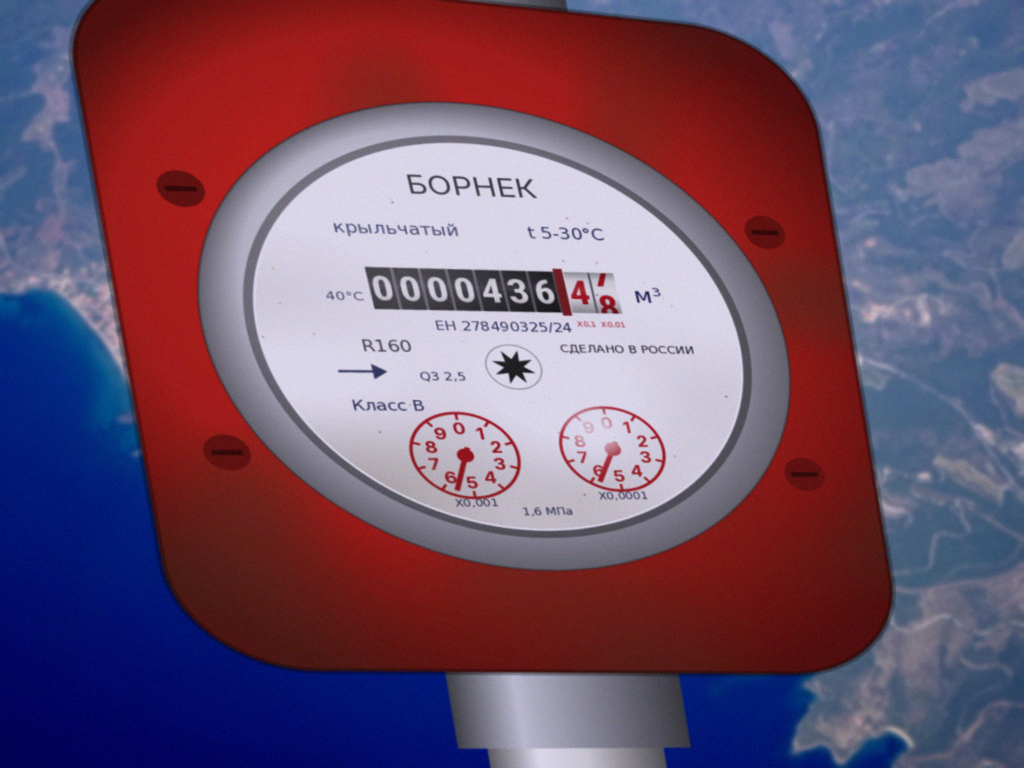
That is value=436.4755 unit=m³
